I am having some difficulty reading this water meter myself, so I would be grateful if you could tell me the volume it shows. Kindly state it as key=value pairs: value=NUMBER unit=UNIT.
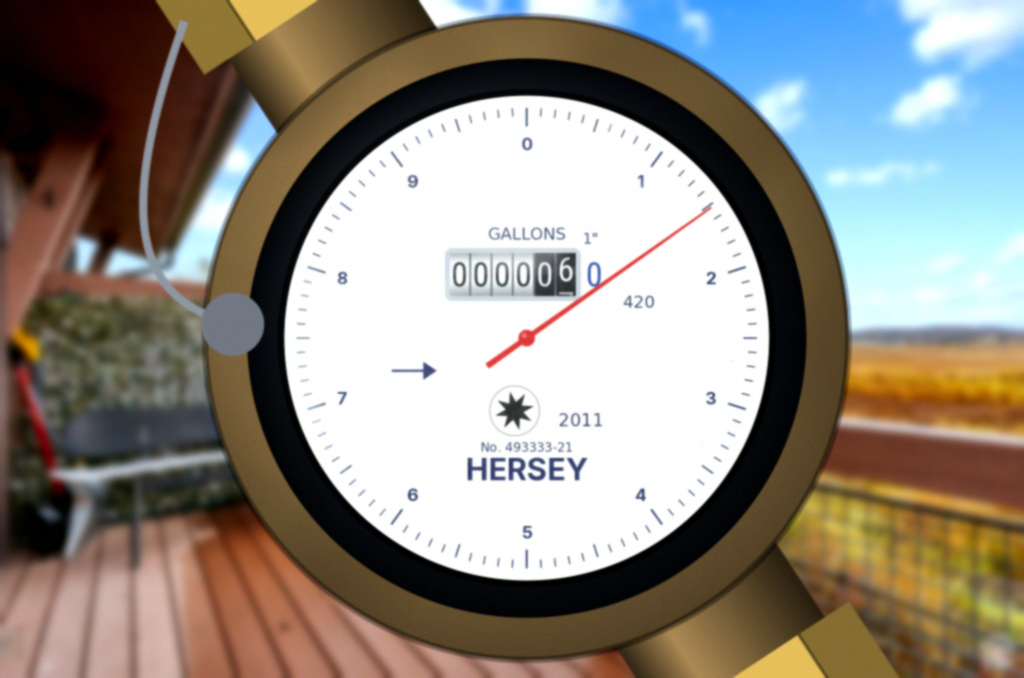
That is value=61.5 unit=gal
